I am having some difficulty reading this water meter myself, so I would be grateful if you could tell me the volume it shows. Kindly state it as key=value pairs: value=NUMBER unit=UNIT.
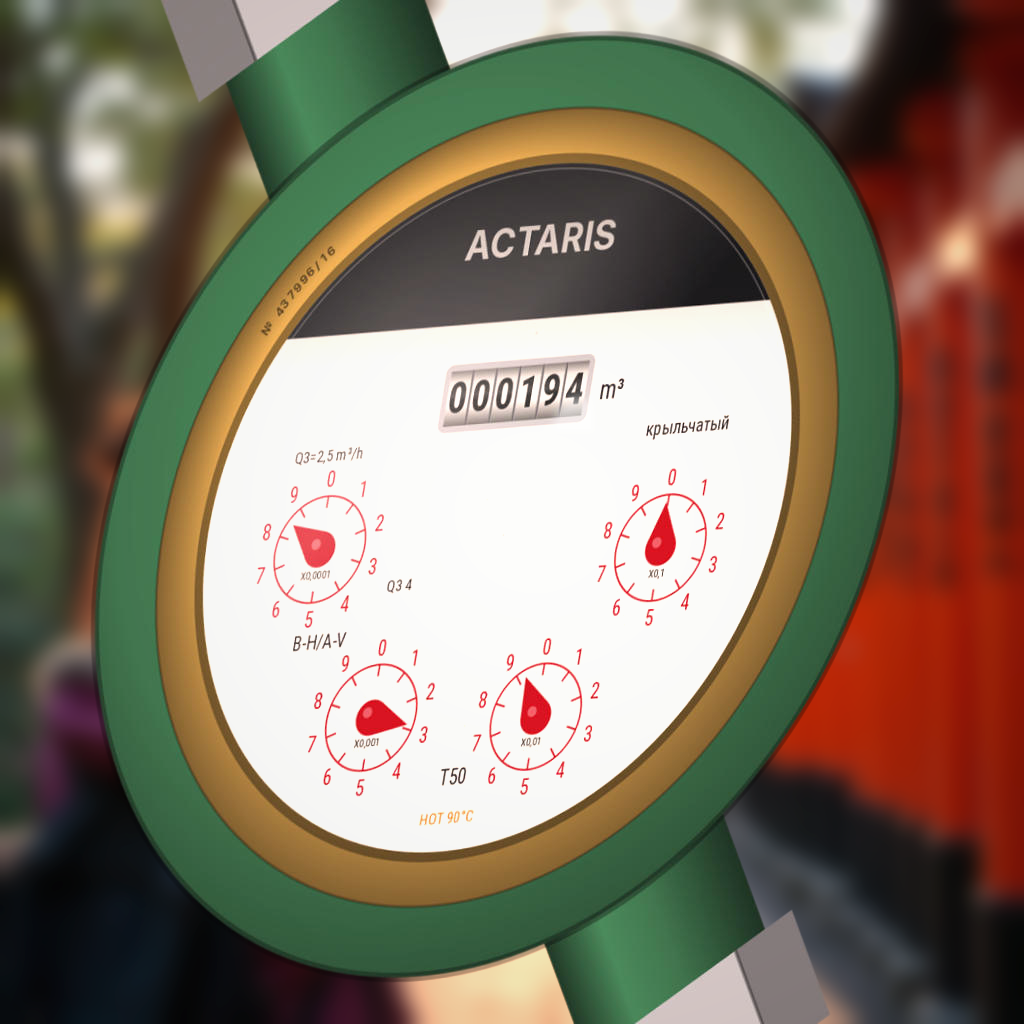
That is value=193.9928 unit=m³
